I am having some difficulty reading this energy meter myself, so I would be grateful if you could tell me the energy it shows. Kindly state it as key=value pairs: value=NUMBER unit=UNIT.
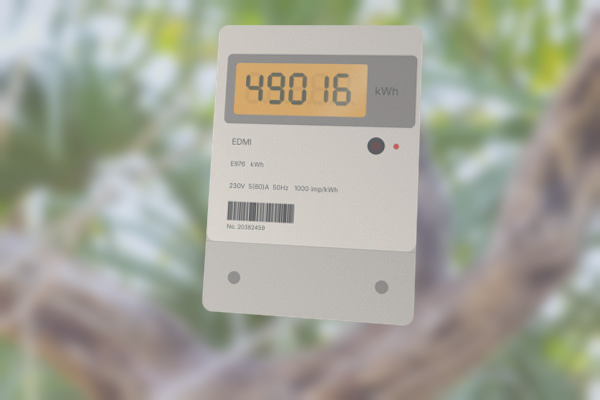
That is value=49016 unit=kWh
